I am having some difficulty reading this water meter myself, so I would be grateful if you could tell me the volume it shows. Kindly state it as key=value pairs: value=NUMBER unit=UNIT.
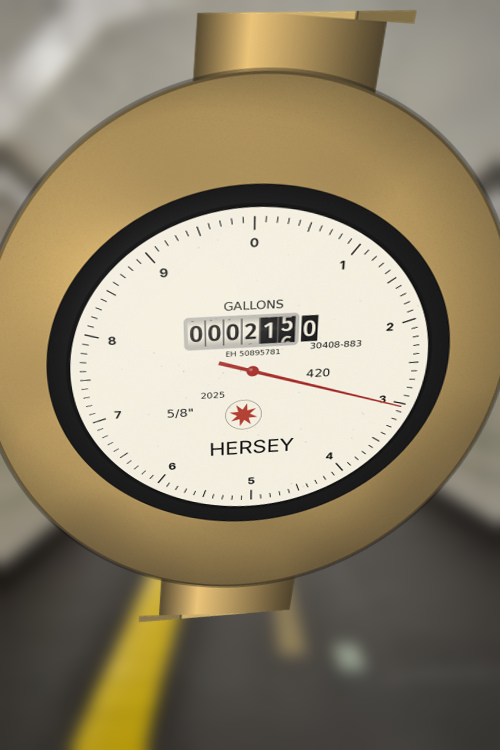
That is value=2153.0 unit=gal
